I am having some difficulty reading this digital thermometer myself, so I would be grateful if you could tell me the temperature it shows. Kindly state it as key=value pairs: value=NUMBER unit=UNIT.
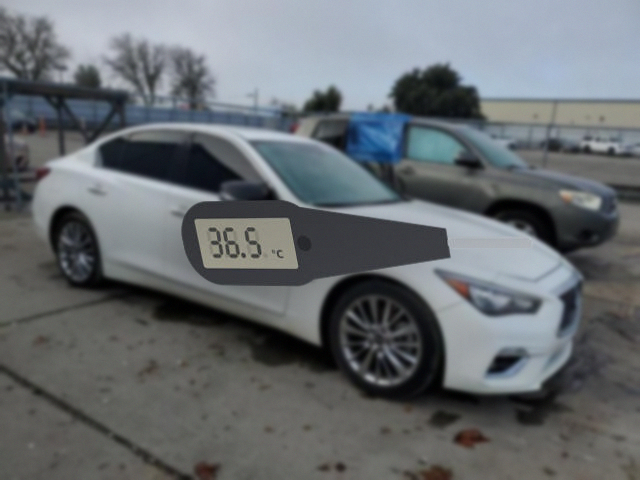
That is value=36.5 unit=°C
